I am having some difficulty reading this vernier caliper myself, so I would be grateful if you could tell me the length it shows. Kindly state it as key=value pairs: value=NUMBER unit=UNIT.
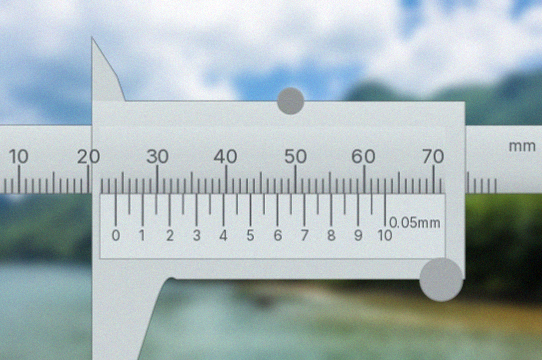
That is value=24.0 unit=mm
